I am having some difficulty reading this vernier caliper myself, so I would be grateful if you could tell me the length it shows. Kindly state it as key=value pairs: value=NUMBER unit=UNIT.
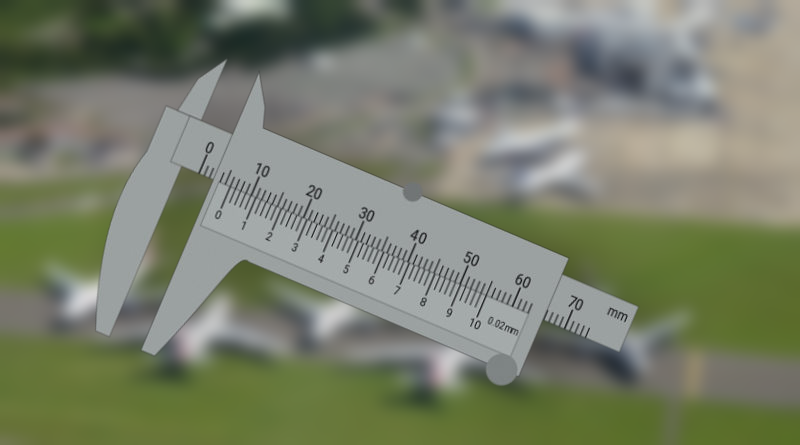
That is value=6.0 unit=mm
